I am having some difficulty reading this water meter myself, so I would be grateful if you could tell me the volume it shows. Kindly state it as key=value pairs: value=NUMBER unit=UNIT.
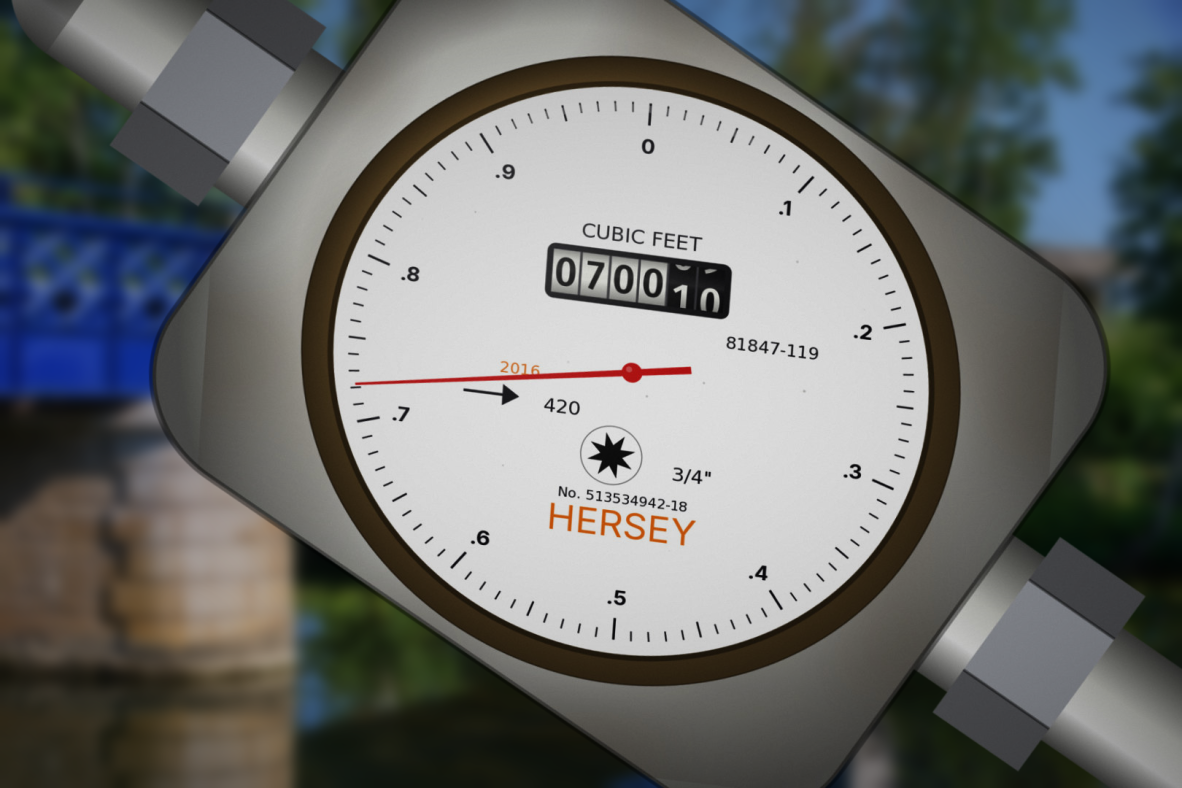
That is value=70009.72 unit=ft³
